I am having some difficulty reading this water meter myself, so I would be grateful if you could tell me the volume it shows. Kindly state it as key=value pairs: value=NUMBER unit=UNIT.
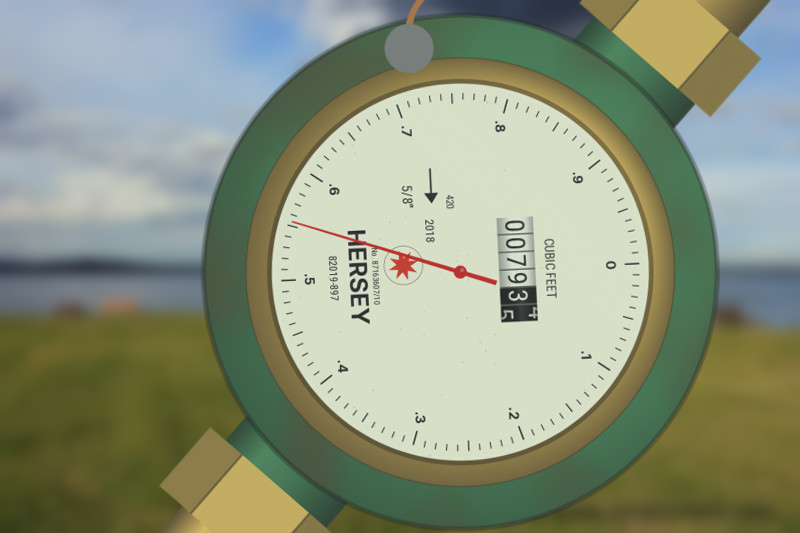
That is value=7934.55 unit=ft³
